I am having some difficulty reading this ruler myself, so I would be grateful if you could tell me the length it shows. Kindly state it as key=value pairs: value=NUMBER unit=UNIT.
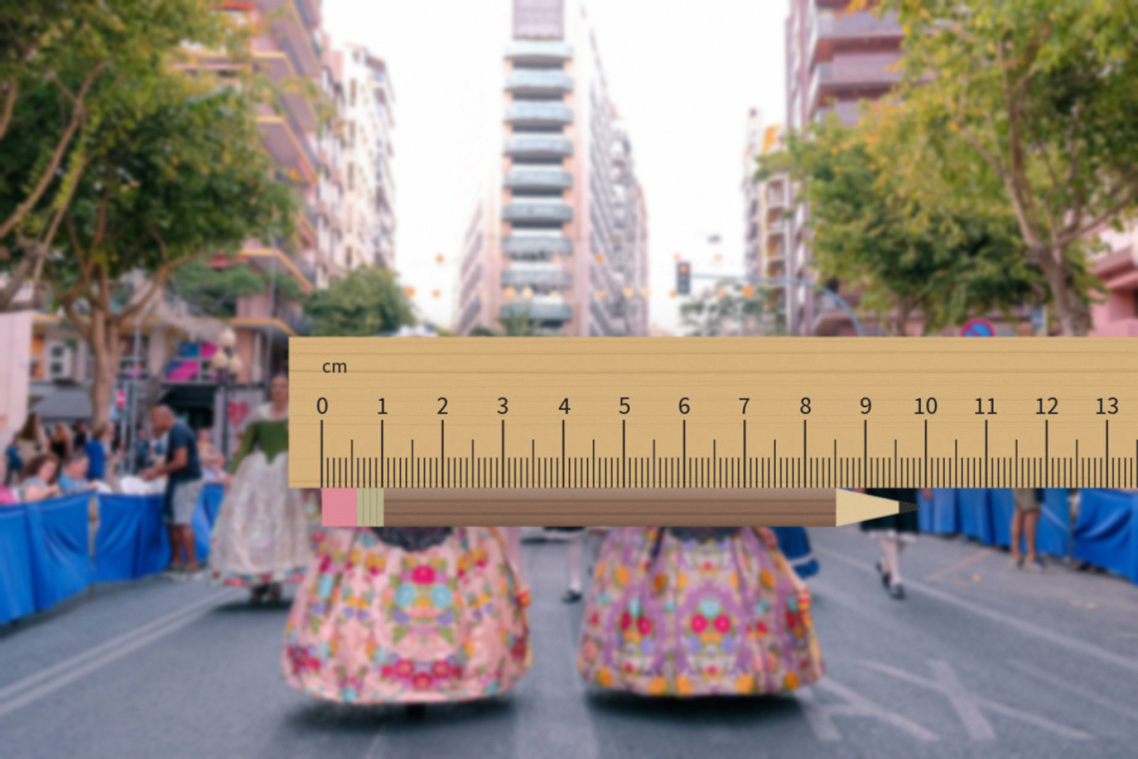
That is value=9.9 unit=cm
